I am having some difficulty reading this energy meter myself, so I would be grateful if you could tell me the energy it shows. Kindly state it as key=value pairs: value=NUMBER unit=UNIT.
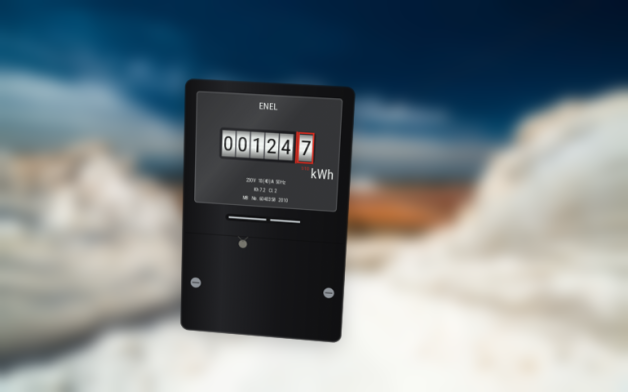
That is value=124.7 unit=kWh
